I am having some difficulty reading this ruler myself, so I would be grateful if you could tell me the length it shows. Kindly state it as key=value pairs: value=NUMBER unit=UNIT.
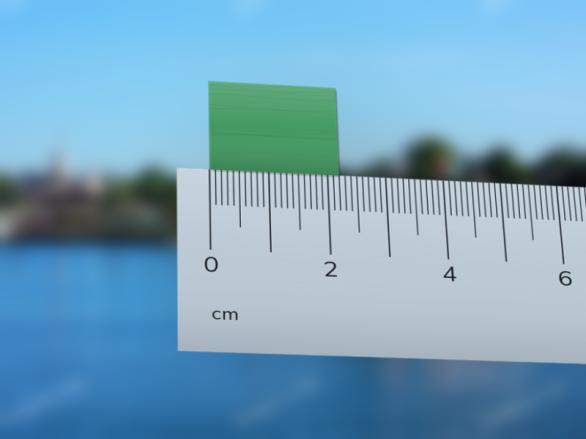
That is value=2.2 unit=cm
